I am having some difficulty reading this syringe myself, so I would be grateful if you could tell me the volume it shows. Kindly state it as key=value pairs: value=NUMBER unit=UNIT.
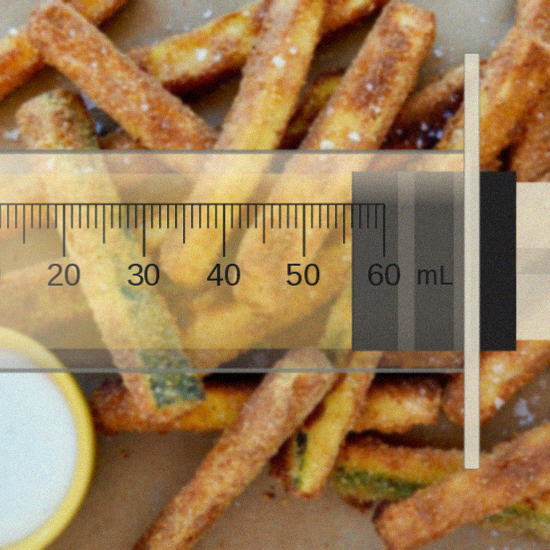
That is value=56 unit=mL
